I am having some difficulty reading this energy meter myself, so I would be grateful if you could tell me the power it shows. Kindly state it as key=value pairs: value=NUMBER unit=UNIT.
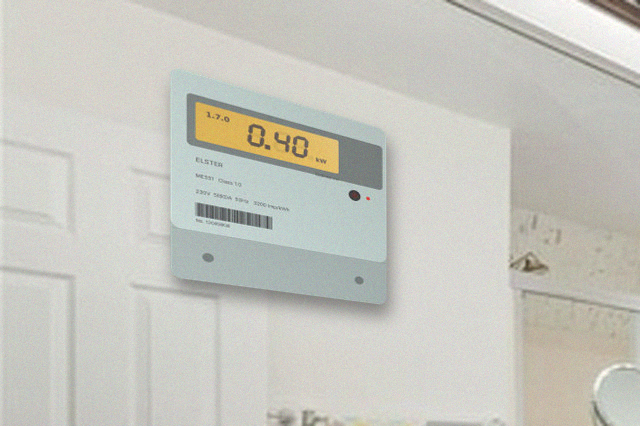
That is value=0.40 unit=kW
